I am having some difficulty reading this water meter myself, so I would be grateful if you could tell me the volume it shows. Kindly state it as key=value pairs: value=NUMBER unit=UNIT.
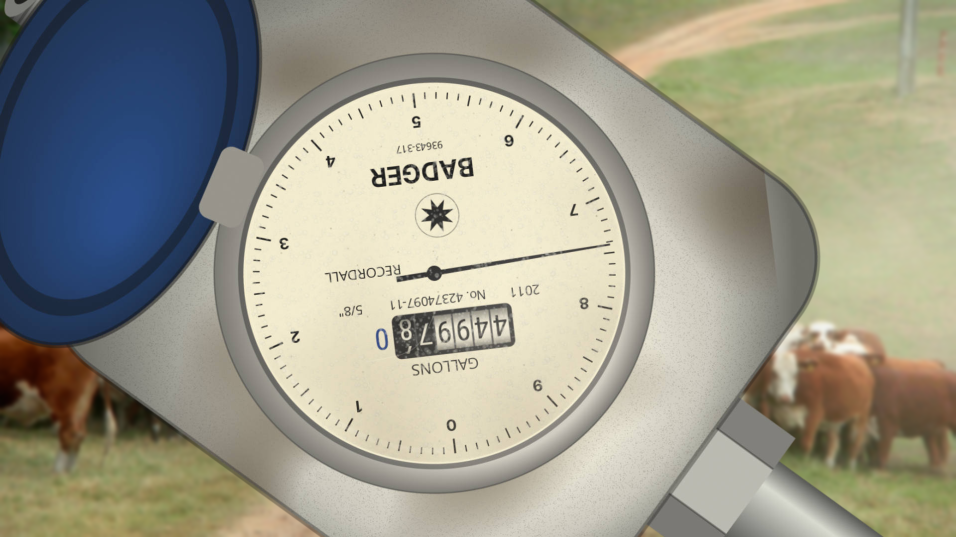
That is value=4499777.4 unit=gal
